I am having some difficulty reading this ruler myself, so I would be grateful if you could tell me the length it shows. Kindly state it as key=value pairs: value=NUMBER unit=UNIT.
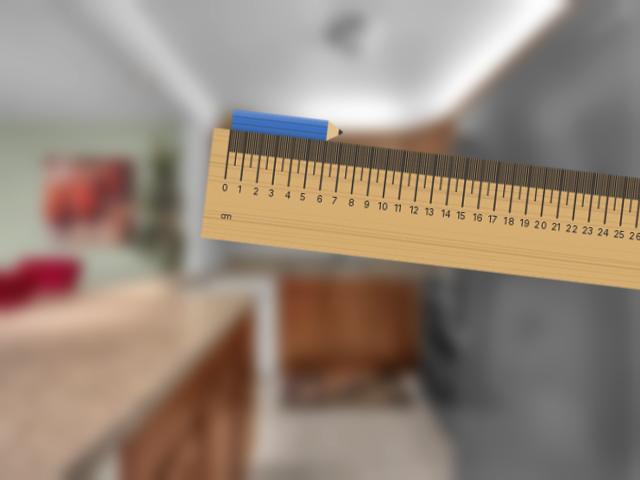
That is value=7 unit=cm
